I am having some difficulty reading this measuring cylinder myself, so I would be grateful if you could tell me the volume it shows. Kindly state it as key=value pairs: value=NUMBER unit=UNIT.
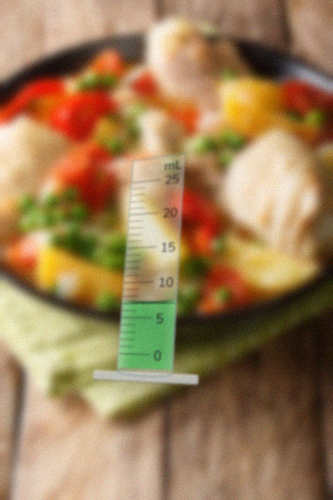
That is value=7 unit=mL
